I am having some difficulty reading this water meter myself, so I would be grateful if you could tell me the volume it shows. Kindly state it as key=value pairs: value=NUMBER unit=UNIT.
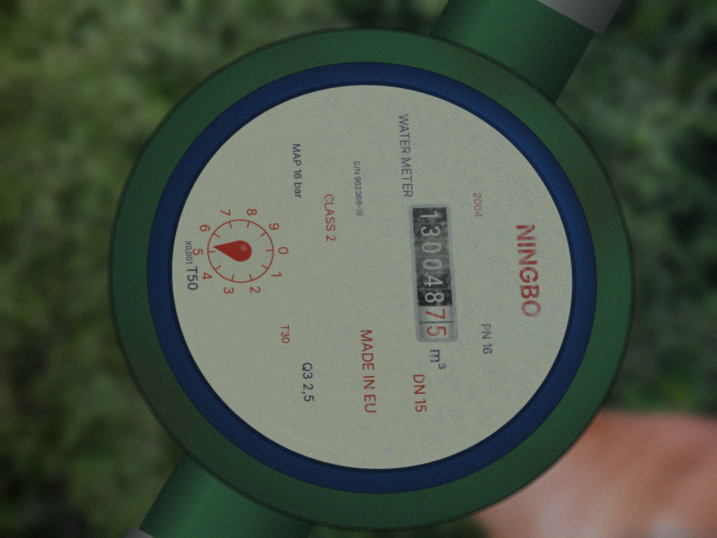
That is value=130048.755 unit=m³
